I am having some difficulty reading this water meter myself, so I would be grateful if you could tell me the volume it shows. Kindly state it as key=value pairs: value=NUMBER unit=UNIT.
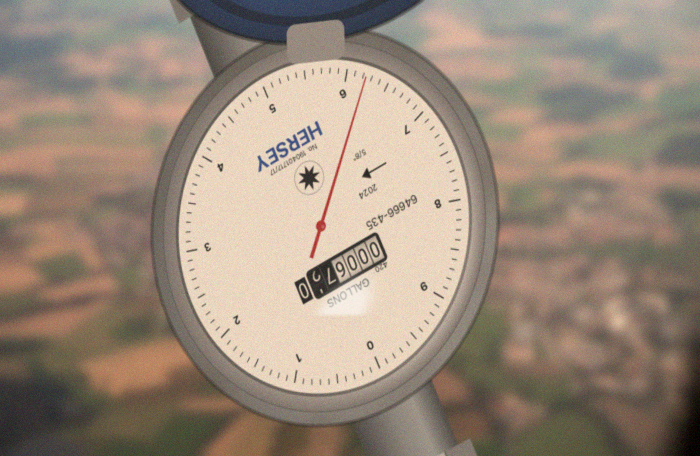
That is value=6716.2 unit=gal
